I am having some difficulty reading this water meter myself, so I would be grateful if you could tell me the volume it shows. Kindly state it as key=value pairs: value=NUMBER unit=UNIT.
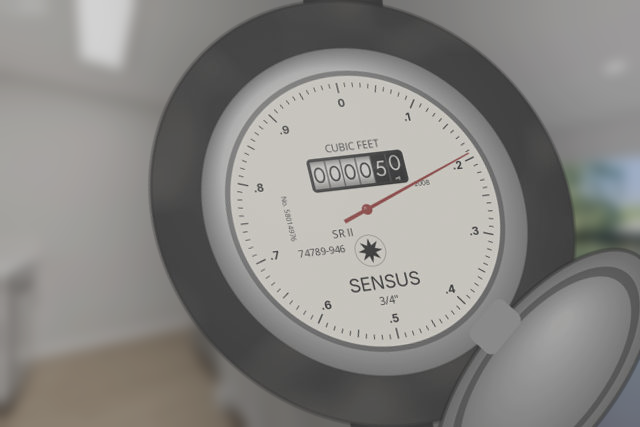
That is value=50.19 unit=ft³
